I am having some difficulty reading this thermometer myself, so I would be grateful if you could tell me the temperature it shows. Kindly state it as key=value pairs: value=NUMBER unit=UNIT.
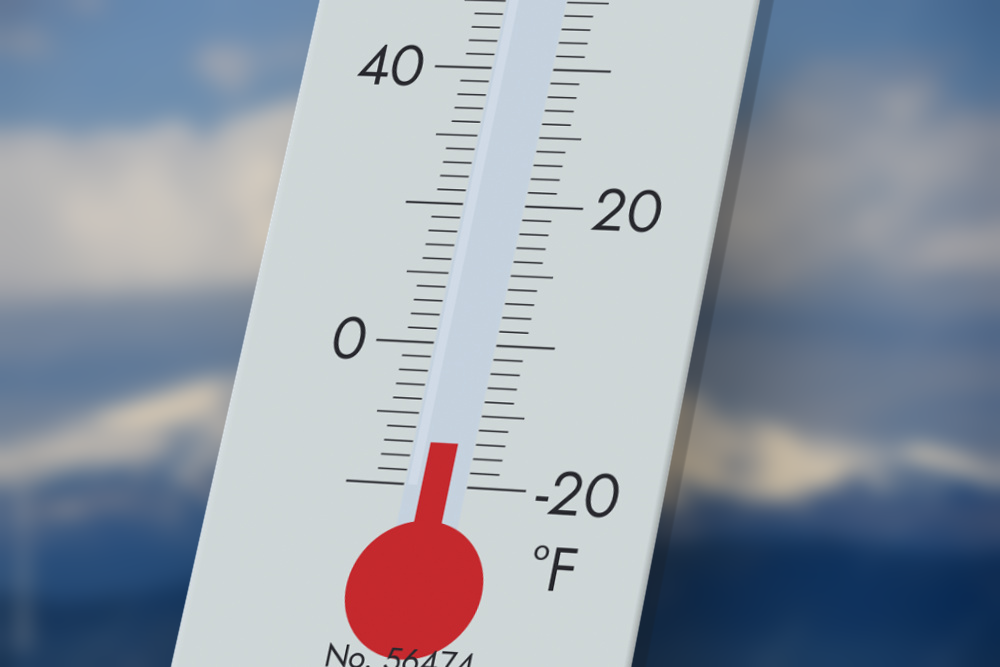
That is value=-14 unit=°F
